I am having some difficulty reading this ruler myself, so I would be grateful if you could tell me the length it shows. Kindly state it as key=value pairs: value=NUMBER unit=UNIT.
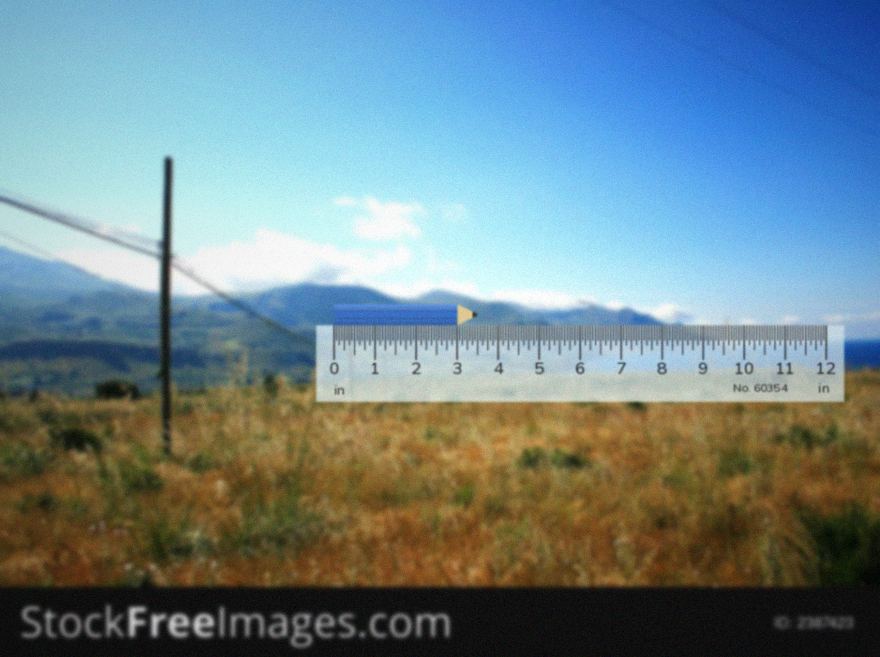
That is value=3.5 unit=in
